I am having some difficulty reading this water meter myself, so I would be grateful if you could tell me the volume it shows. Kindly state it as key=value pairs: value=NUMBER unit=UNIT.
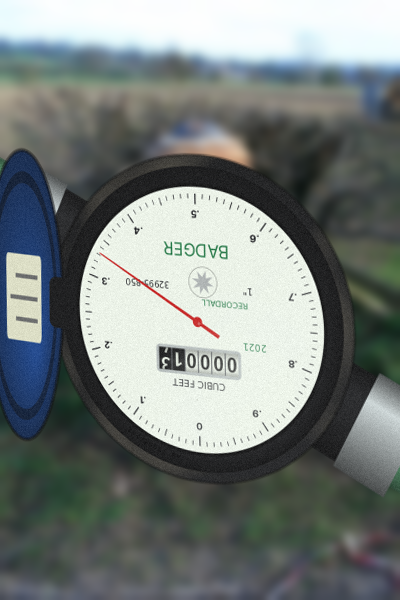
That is value=13.33 unit=ft³
